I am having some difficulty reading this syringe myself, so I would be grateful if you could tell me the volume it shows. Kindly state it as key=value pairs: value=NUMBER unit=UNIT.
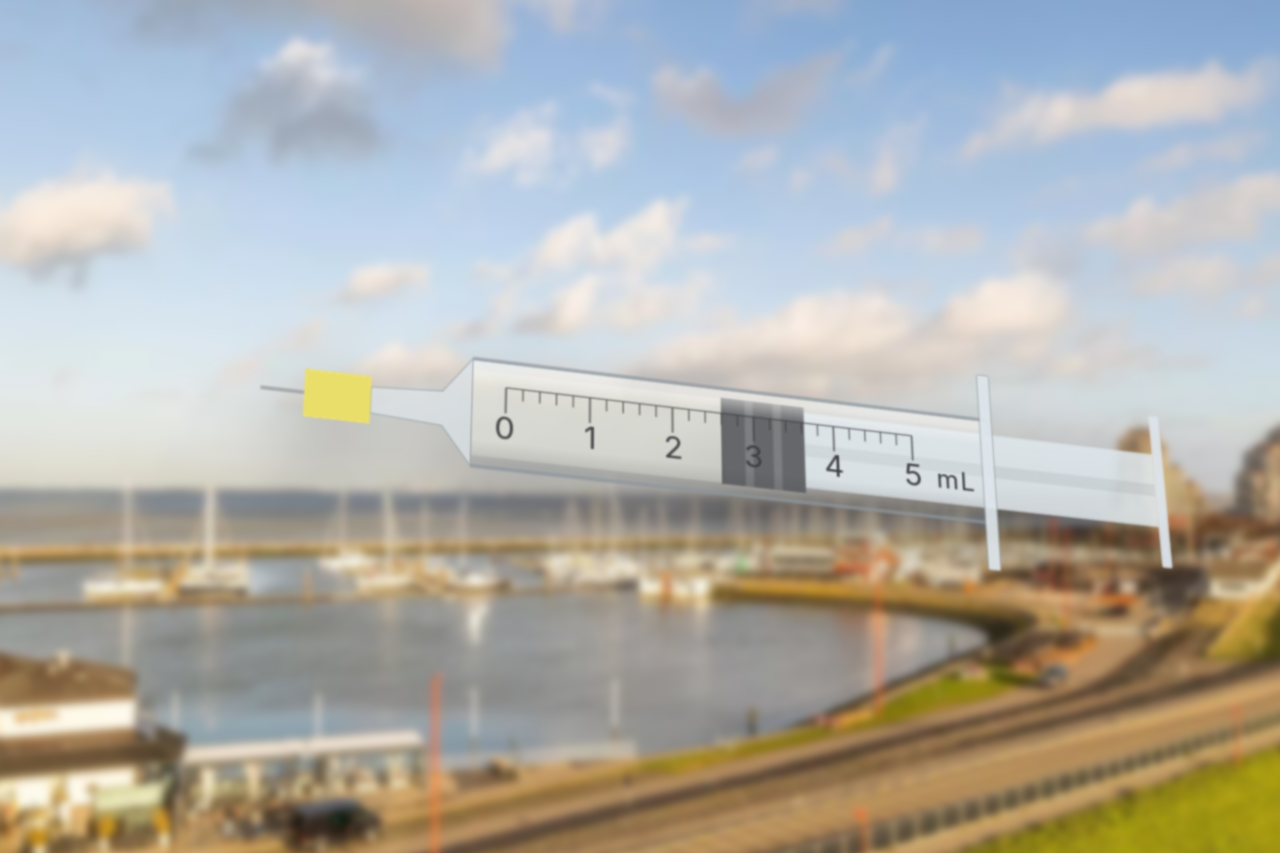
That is value=2.6 unit=mL
